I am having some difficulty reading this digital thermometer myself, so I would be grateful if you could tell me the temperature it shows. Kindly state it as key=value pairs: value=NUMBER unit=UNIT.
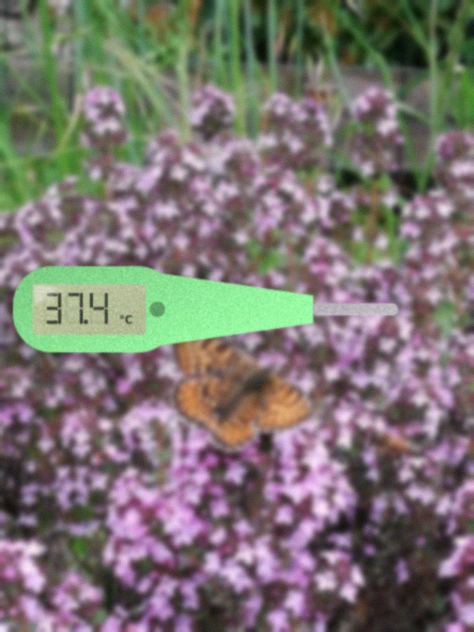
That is value=37.4 unit=°C
